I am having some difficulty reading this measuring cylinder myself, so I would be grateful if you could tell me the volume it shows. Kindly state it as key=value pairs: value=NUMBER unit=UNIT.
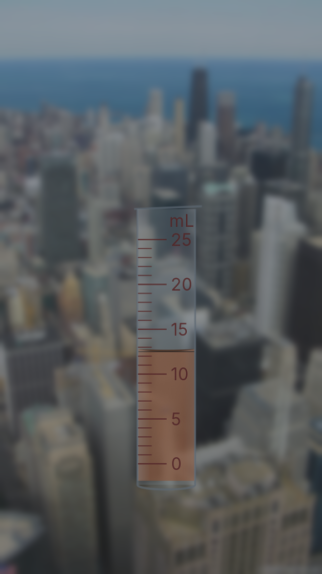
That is value=12.5 unit=mL
